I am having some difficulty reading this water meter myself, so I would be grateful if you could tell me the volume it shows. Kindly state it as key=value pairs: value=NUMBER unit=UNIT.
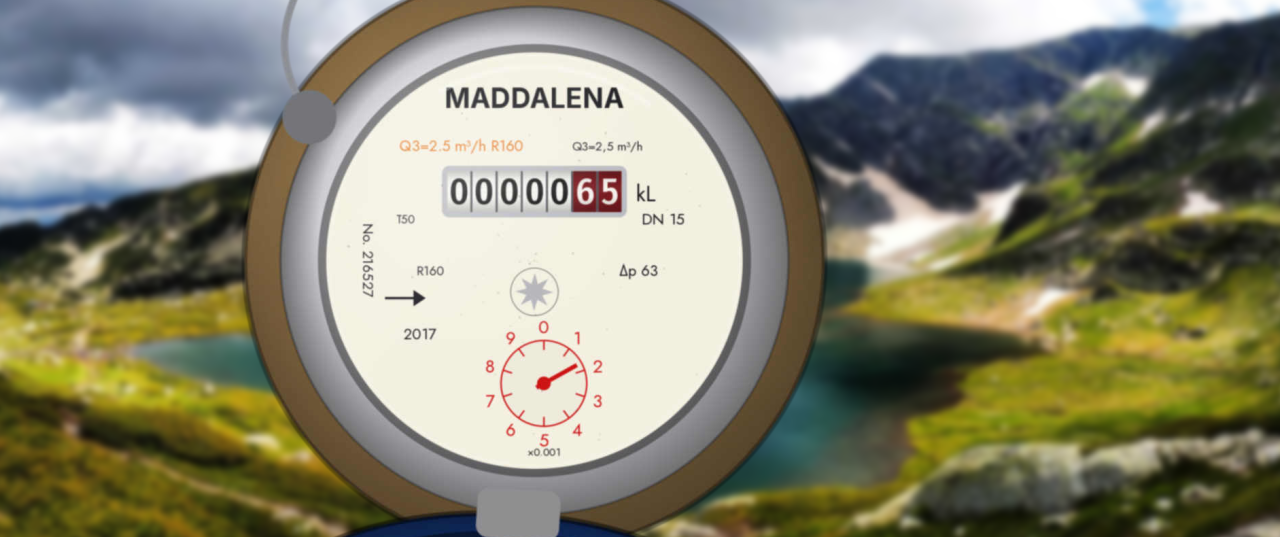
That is value=0.651 unit=kL
